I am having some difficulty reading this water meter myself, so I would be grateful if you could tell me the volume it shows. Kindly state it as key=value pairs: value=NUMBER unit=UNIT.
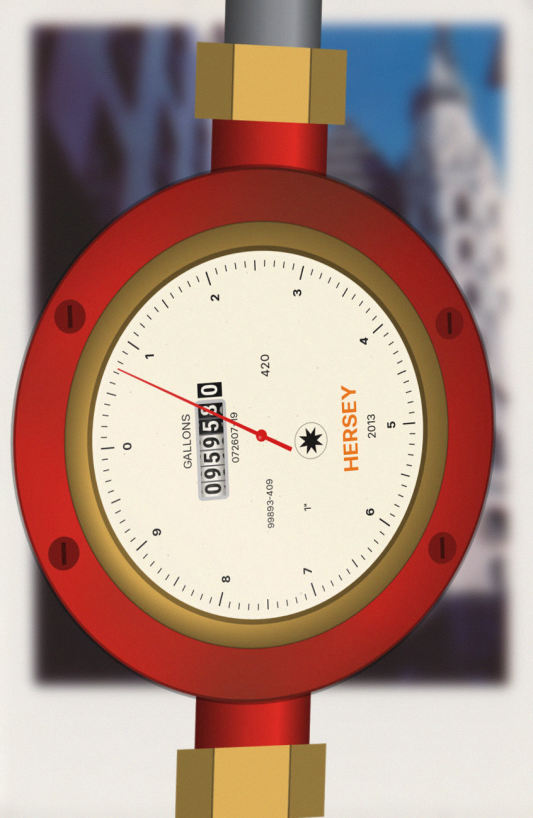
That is value=959580.7 unit=gal
